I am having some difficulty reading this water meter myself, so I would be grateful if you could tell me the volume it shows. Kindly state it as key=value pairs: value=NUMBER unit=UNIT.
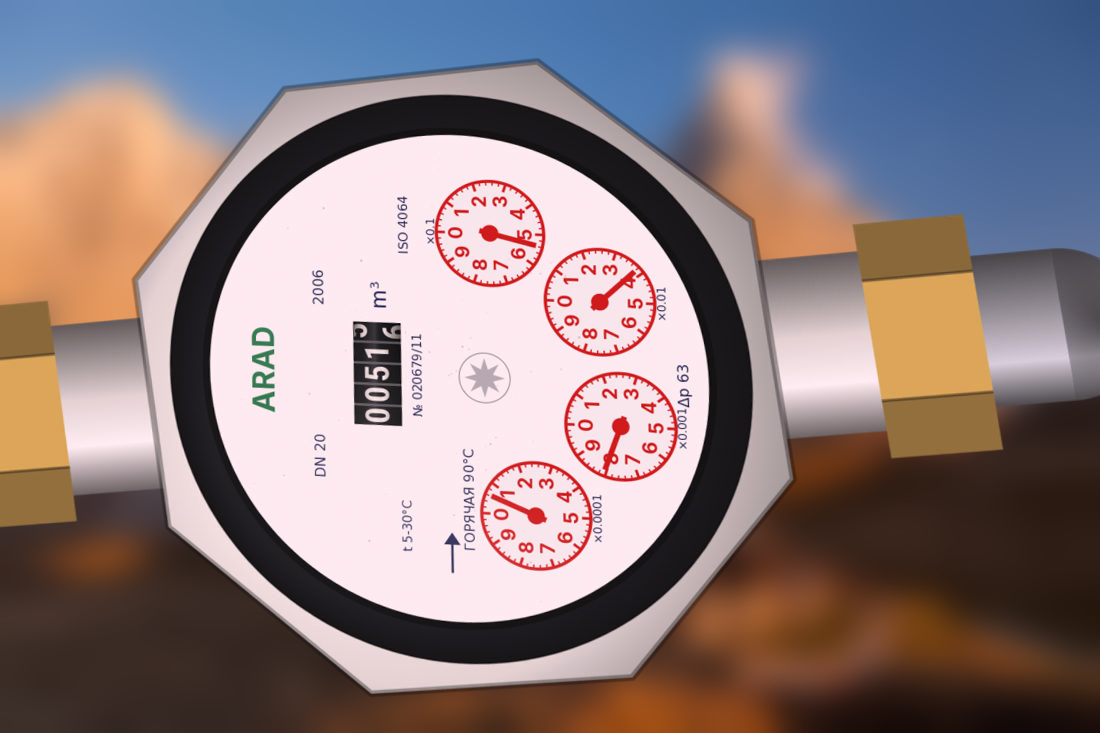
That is value=515.5380 unit=m³
